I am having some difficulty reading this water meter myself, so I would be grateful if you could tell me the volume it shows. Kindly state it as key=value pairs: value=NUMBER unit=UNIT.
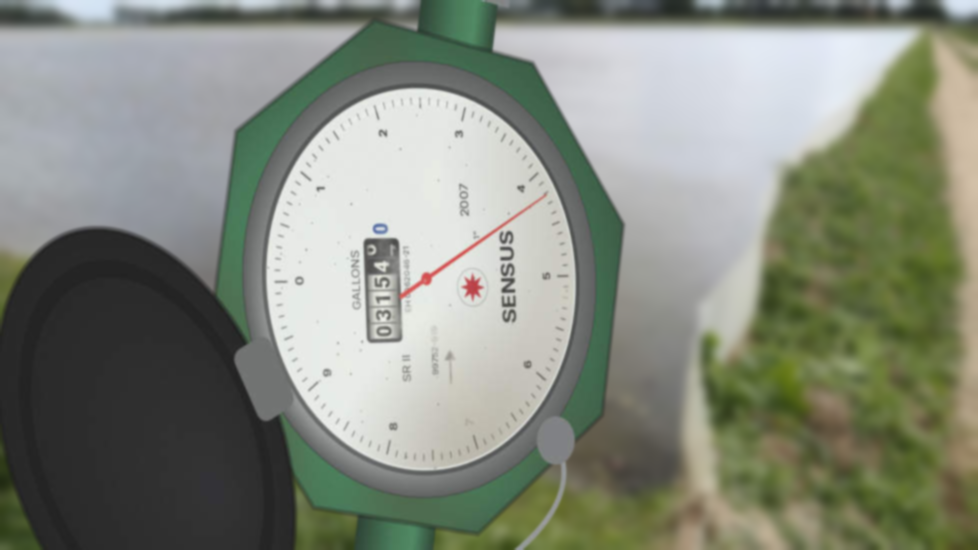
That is value=315464.2 unit=gal
